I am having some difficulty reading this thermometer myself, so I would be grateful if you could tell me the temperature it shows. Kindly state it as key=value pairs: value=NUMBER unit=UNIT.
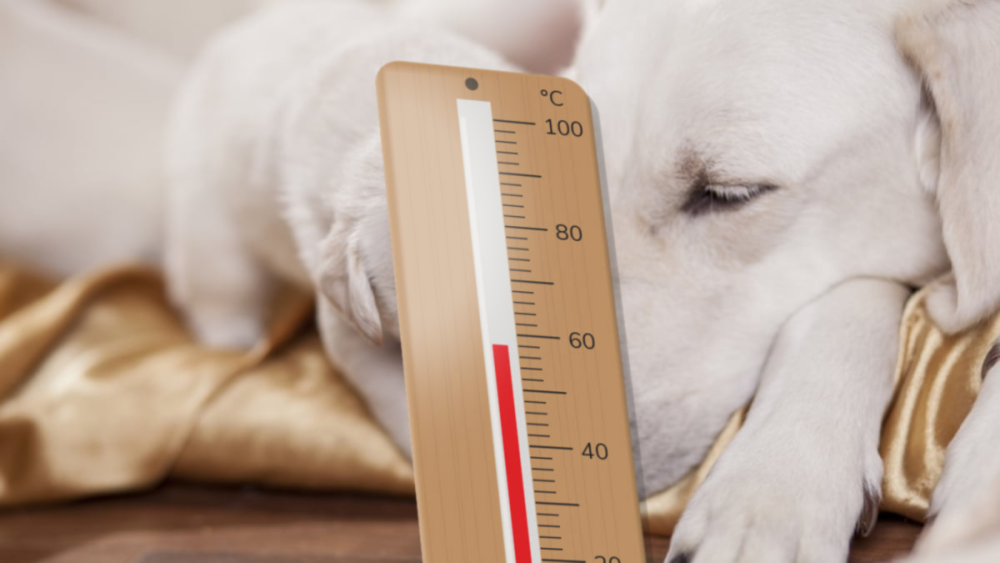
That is value=58 unit=°C
